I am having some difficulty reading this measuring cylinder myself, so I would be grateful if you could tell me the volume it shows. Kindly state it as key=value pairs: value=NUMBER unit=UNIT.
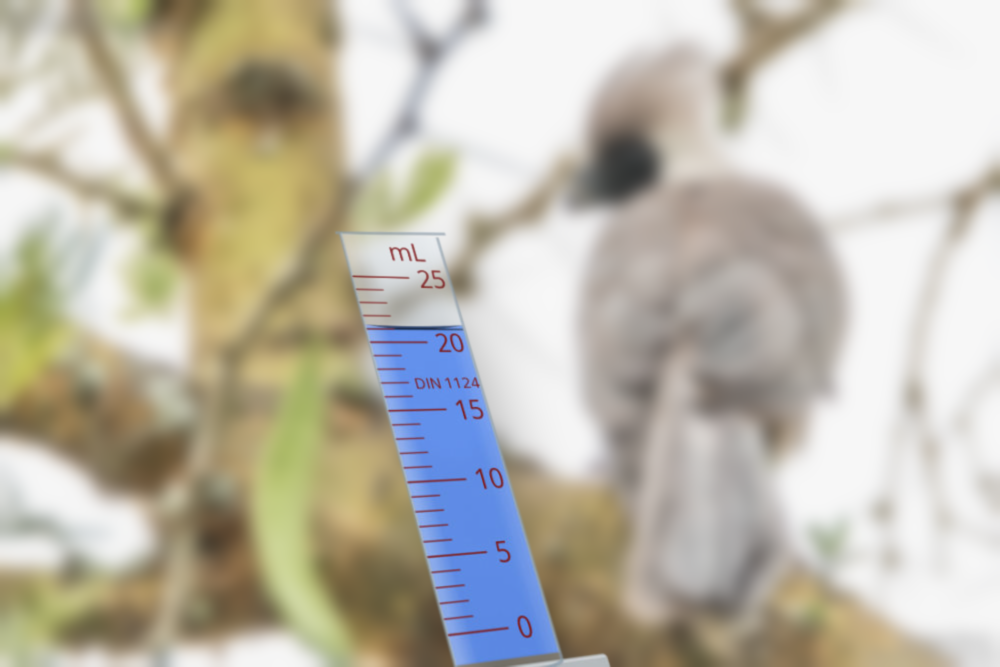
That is value=21 unit=mL
